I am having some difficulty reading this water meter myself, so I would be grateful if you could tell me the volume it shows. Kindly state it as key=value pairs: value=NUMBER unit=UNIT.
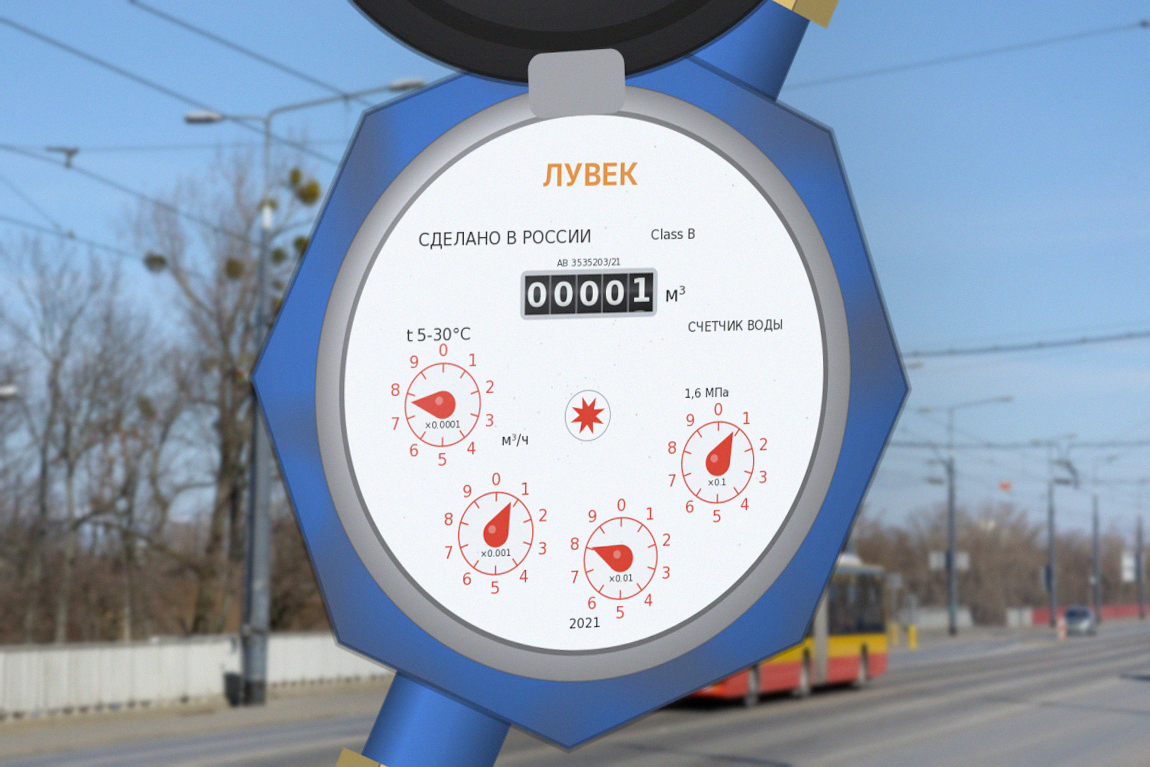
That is value=1.0807 unit=m³
